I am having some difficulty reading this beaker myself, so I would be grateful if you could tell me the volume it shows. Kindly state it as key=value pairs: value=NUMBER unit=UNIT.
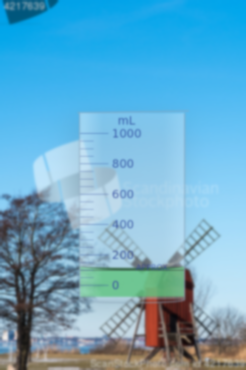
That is value=100 unit=mL
